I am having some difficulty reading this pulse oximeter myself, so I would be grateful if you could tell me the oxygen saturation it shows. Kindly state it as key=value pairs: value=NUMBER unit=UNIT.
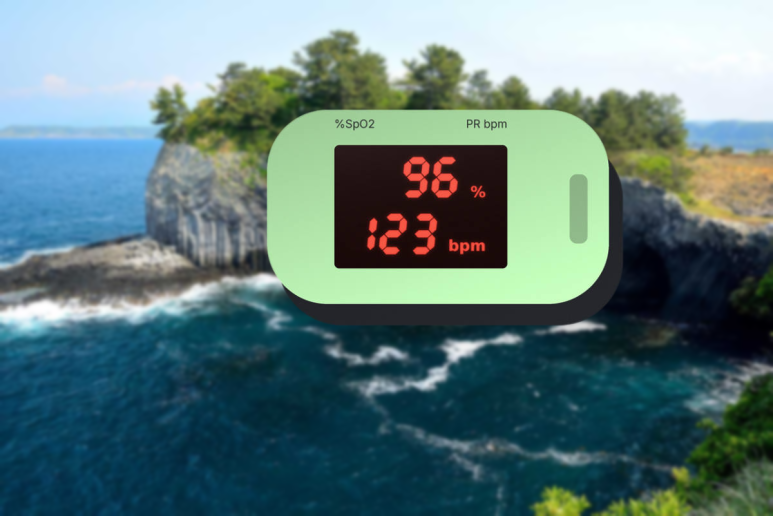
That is value=96 unit=%
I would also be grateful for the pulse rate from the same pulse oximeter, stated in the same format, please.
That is value=123 unit=bpm
